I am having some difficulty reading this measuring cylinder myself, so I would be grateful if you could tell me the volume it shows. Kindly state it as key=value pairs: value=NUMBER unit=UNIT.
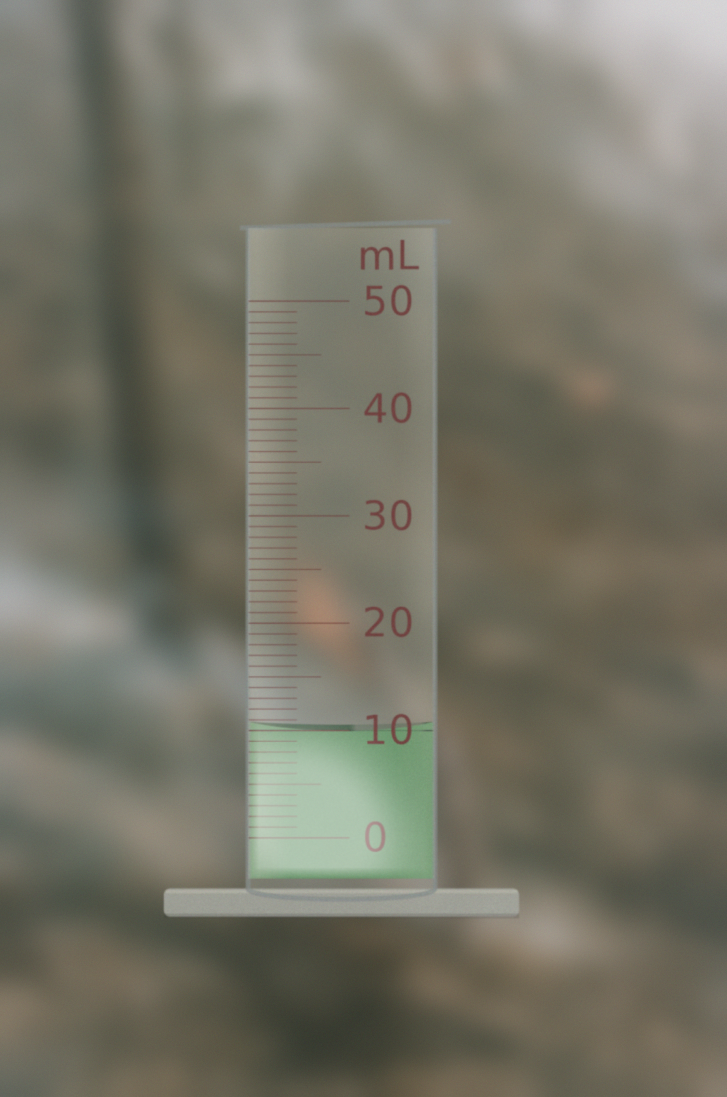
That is value=10 unit=mL
